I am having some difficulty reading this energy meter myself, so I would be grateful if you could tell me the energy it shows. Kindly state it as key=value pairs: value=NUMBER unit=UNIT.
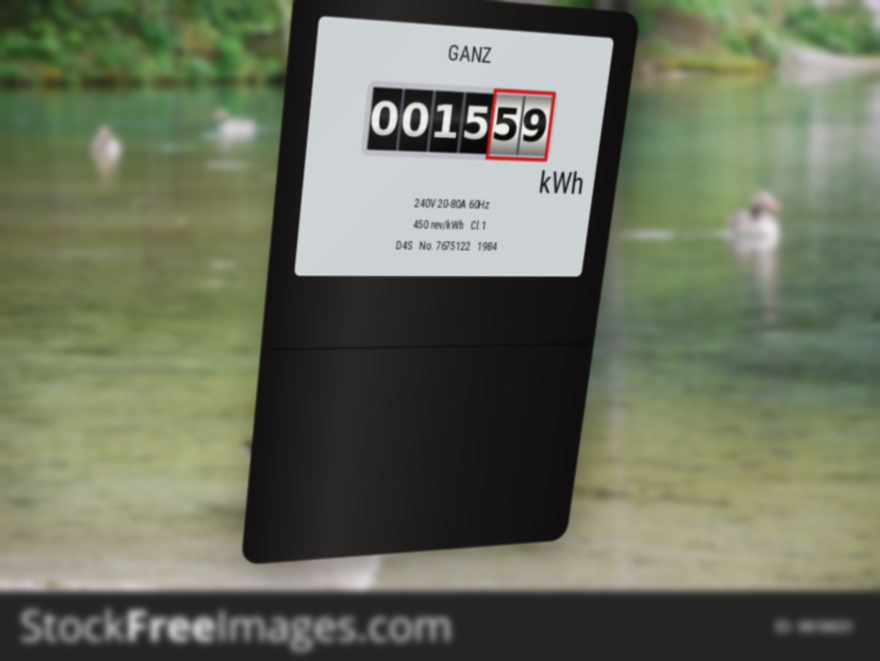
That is value=15.59 unit=kWh
